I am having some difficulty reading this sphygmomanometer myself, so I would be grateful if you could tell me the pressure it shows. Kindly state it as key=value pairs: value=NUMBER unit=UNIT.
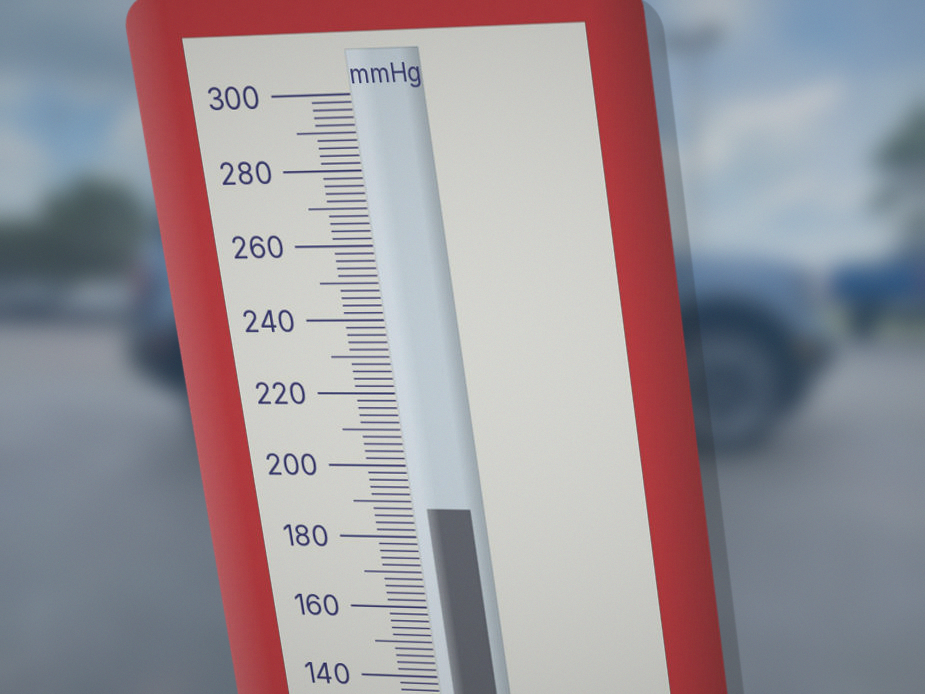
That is value=188 unit=mmHg
